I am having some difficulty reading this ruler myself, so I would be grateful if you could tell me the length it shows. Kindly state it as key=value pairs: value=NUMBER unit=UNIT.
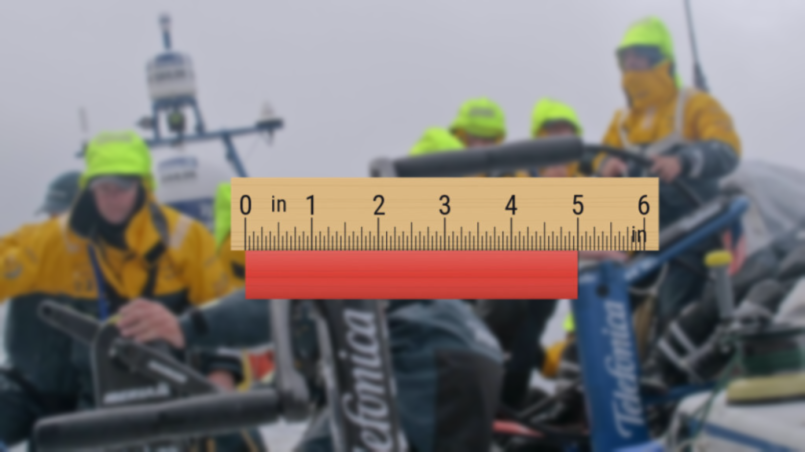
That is value=5 unit=in
